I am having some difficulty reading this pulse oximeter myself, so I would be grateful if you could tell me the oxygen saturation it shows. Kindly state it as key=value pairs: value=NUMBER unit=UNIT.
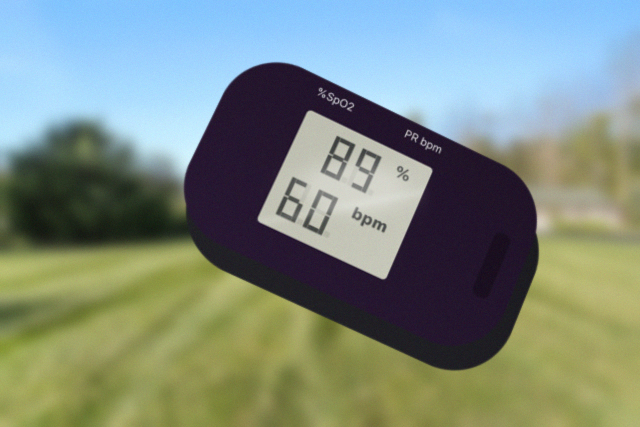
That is value=89 unit=%
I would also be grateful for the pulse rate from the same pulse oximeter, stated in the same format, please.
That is value=60 unit=bpm
